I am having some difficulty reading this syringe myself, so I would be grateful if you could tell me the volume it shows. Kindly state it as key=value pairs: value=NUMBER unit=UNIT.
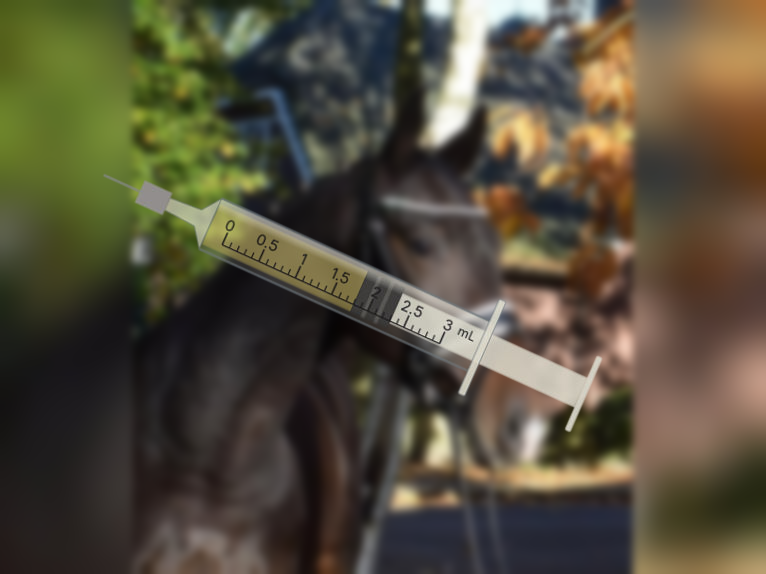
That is value=1.8 unit=mL
